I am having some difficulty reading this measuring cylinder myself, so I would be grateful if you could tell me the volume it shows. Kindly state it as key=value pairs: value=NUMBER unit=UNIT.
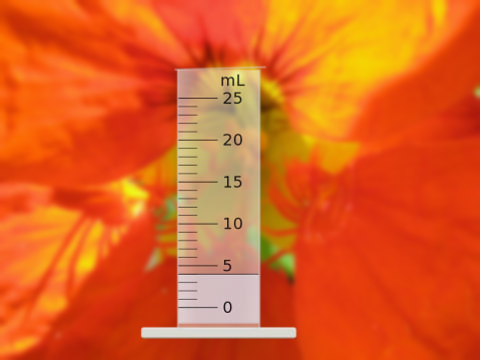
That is value=4 unit=mL
